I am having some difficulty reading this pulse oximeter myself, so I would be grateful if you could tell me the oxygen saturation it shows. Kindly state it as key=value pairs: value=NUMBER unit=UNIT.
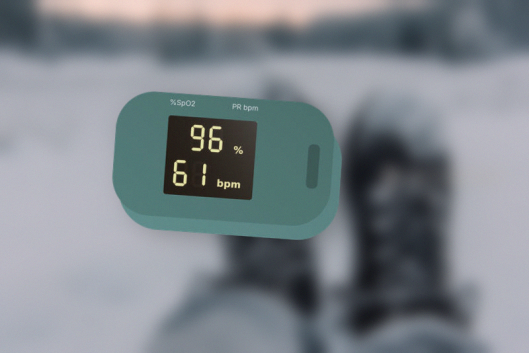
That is value=96 unit=%
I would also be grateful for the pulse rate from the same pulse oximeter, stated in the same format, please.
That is value=61 unit=bpm
